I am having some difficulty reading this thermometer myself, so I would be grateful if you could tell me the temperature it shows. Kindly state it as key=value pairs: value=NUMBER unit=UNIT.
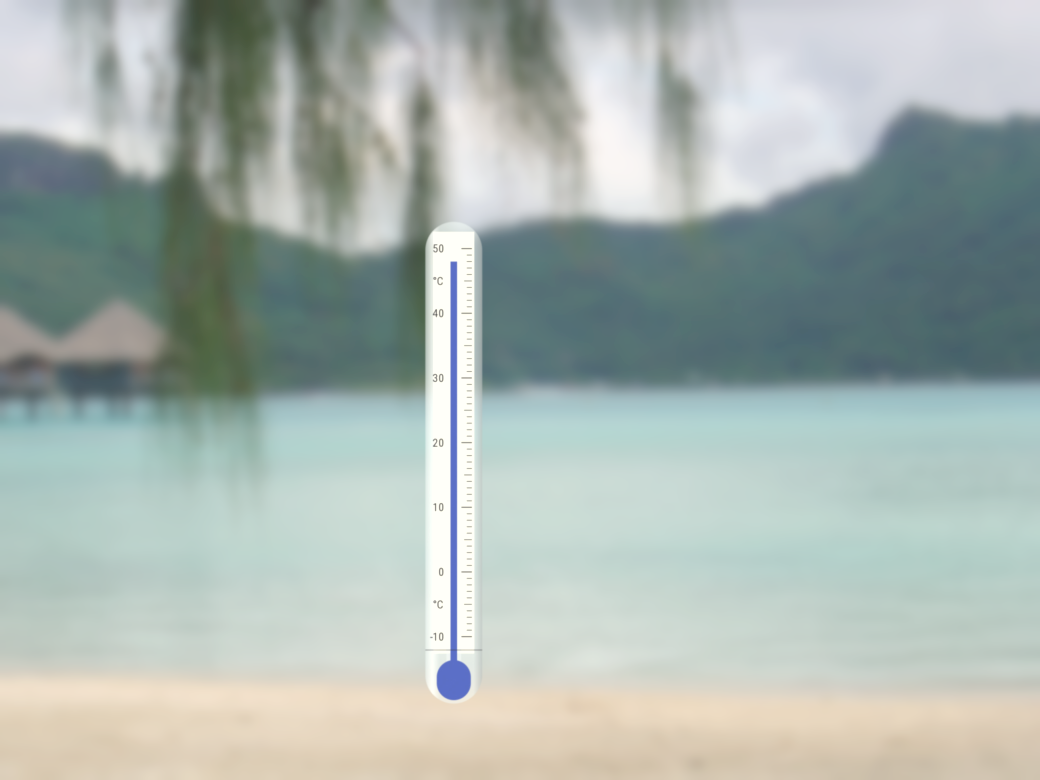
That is value=48 unit=°C
